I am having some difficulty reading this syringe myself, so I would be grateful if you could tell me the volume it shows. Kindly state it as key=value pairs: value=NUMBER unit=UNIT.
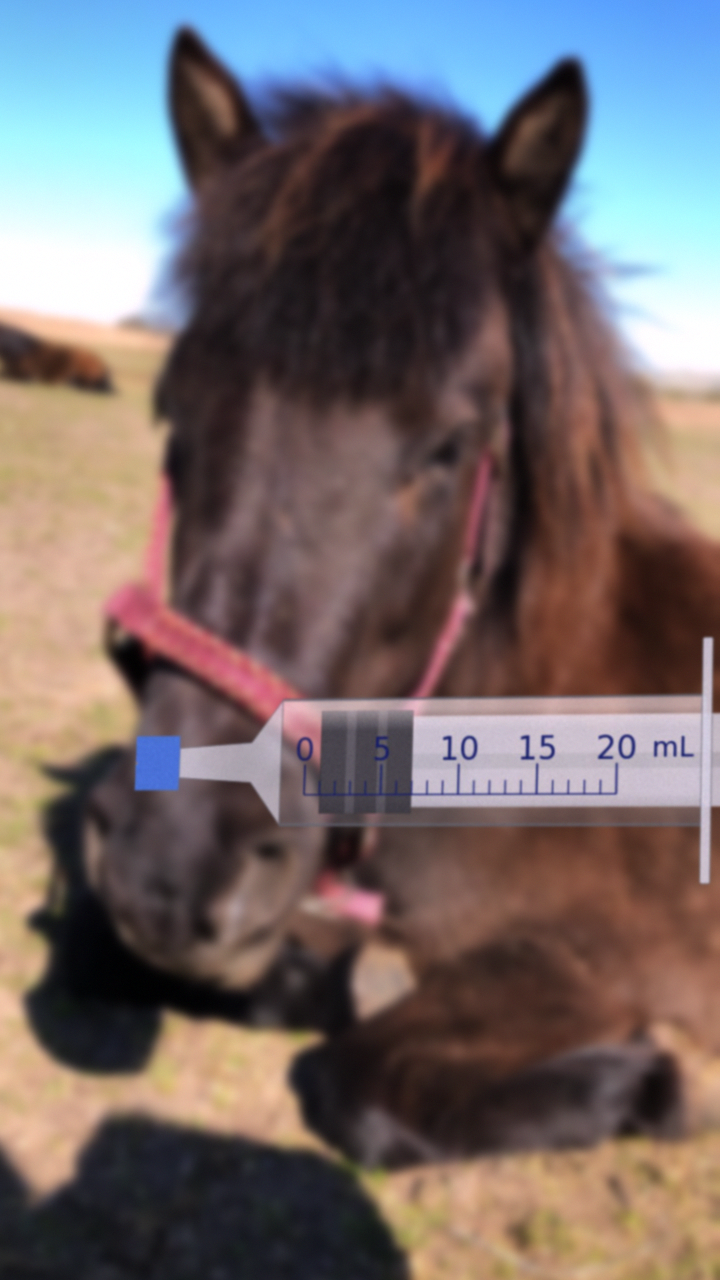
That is value=1 unit=mL
